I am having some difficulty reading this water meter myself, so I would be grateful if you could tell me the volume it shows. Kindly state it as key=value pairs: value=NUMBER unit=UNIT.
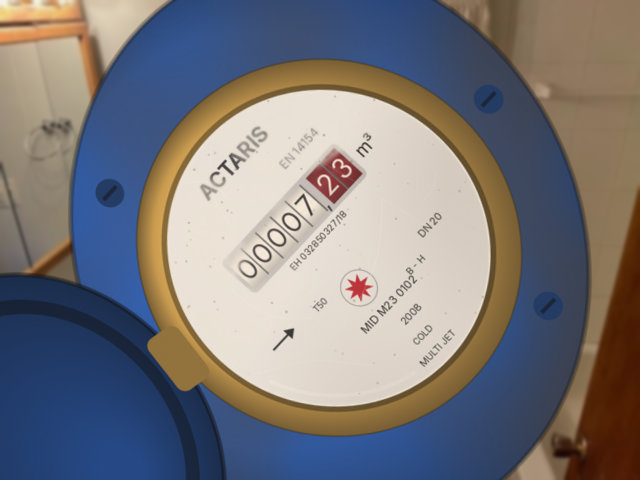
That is value=7.23 unit=m³
